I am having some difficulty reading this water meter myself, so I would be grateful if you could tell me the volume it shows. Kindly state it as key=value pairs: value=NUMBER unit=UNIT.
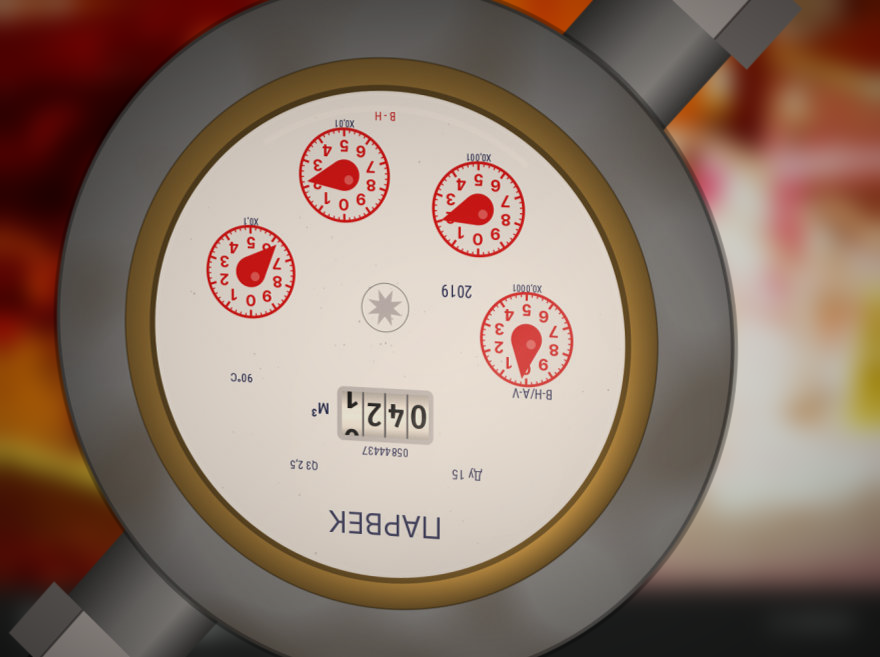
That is value=420.6220 unit=m³
